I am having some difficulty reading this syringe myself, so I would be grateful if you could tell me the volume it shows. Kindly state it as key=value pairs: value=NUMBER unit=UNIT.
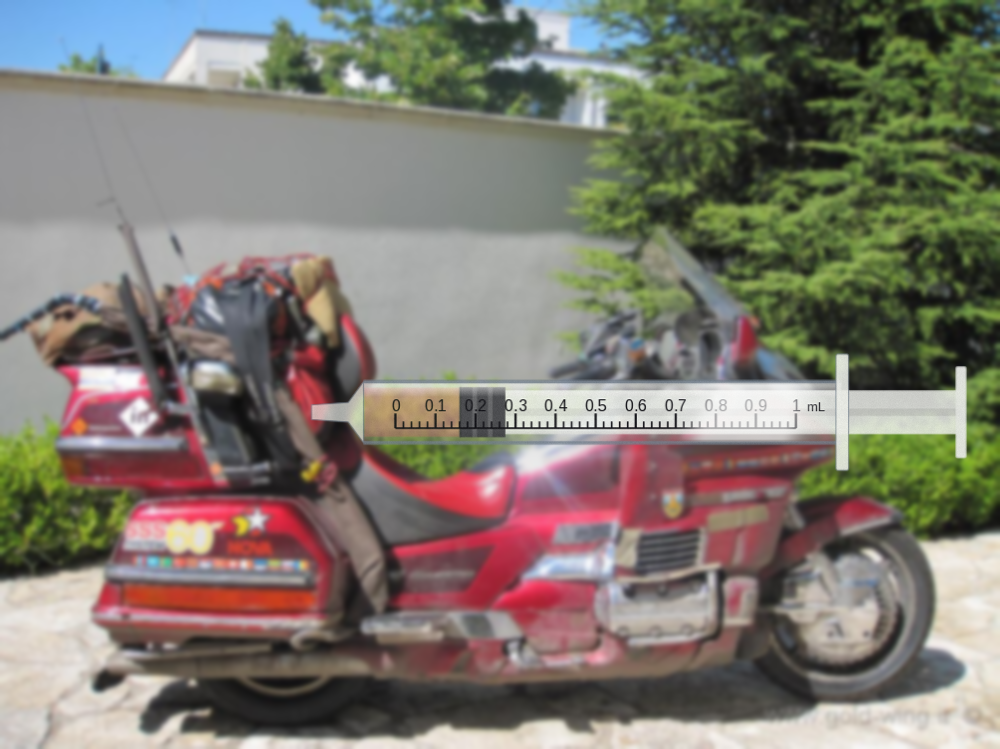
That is value=0.16 unit=mL
